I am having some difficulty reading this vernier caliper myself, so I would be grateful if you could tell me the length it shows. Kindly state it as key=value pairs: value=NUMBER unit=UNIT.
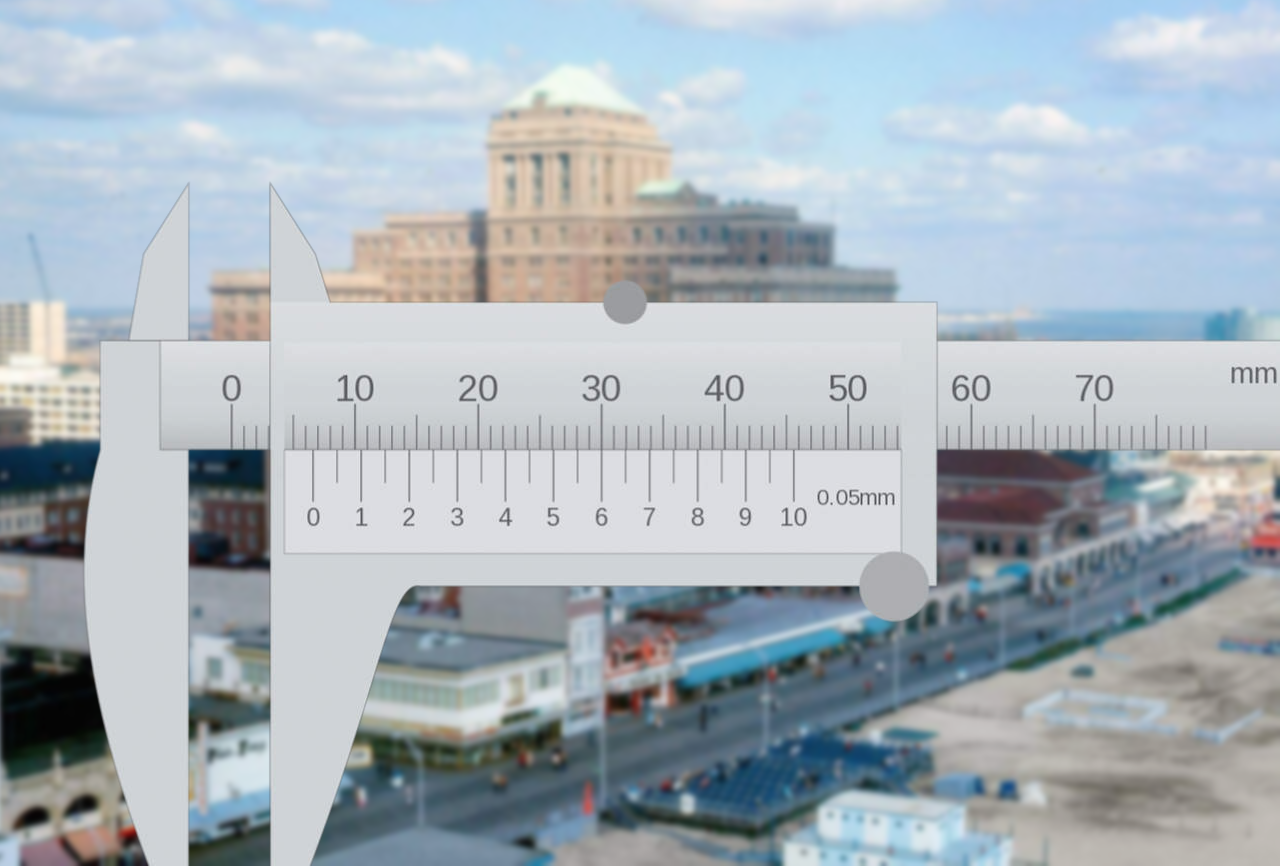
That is value=6.6 unit=mm
